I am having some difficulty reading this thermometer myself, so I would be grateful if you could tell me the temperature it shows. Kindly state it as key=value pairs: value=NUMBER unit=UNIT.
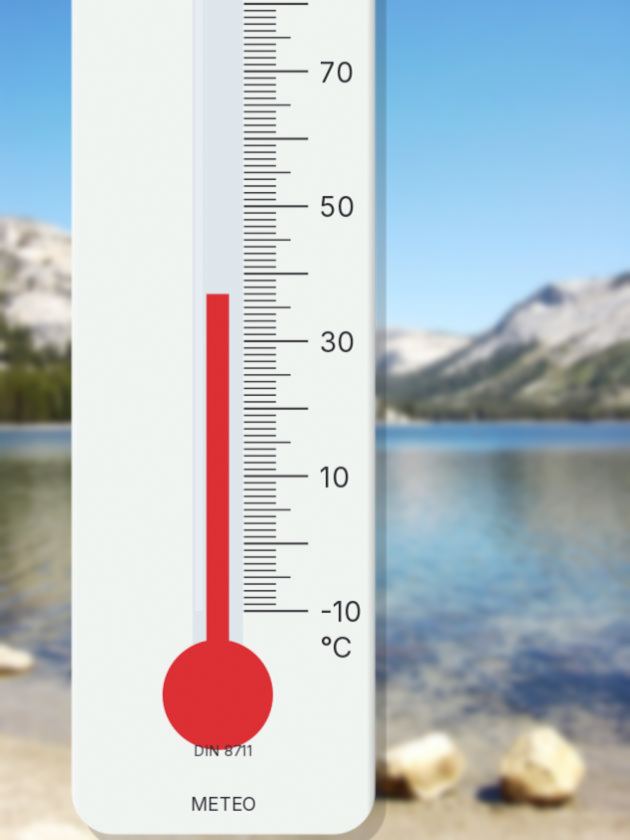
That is value=37 unit=°C
